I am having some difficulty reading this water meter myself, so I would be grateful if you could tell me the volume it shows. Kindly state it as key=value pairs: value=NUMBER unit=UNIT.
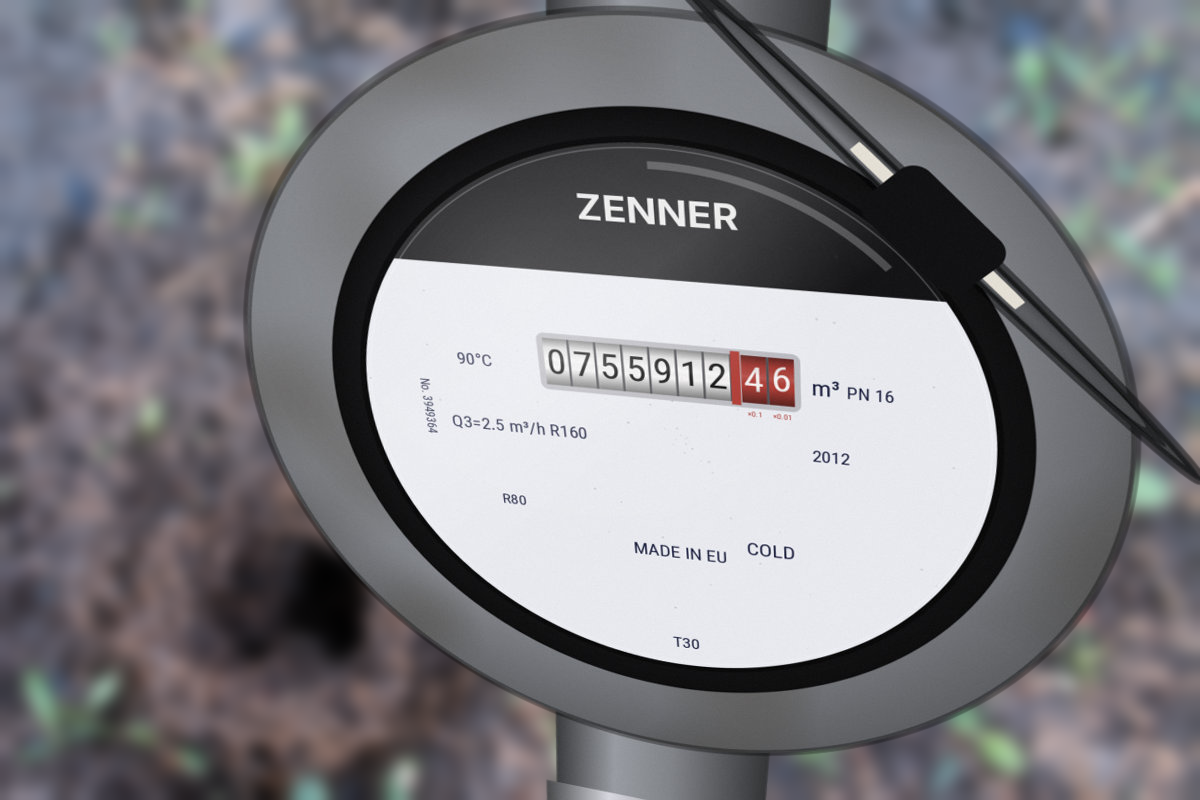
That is value=755912.46 unit=m³
